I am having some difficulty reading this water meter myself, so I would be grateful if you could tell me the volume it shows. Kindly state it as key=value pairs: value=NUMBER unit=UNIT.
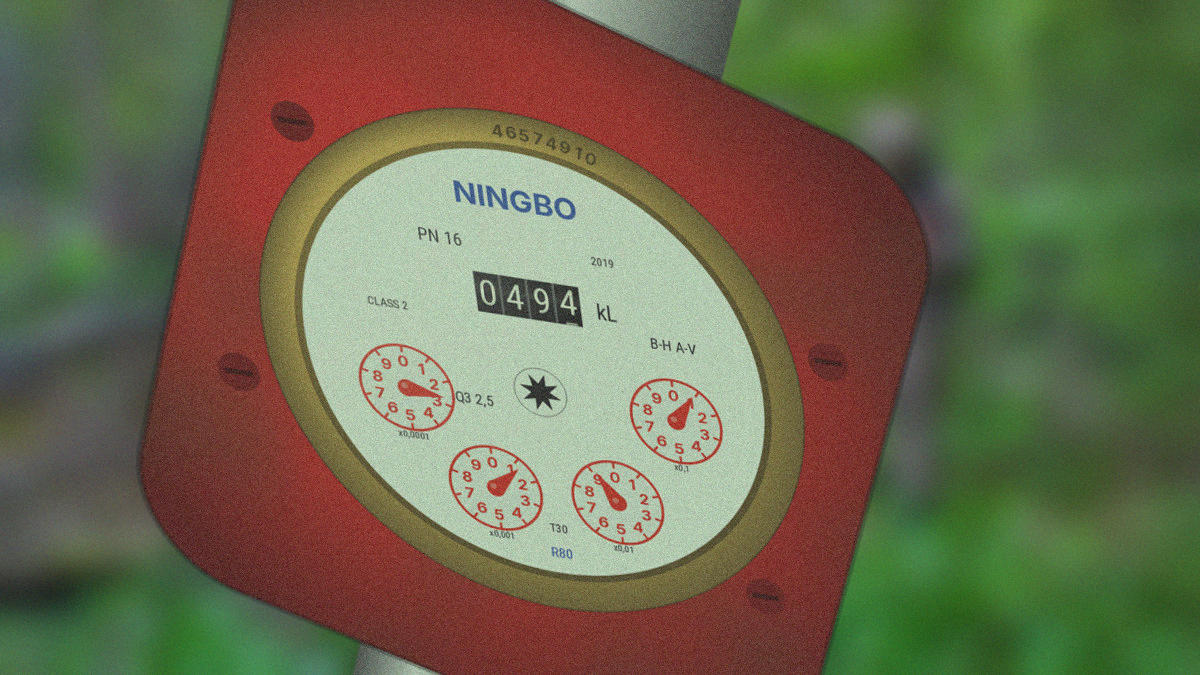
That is value=494.0912 unit=kL
